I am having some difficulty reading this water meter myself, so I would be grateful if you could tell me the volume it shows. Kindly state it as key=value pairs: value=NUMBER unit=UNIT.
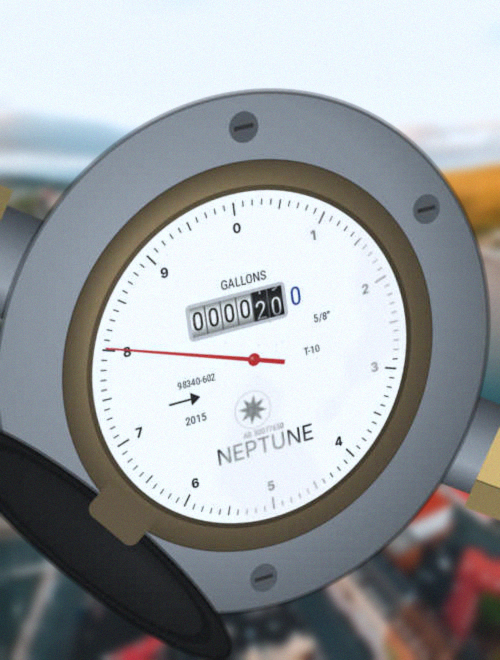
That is value=198.0 unit=gal
